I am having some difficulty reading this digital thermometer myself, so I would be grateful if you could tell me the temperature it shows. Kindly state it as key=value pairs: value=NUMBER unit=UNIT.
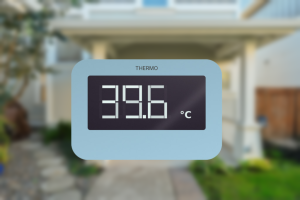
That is value=39.6 unit=°C
